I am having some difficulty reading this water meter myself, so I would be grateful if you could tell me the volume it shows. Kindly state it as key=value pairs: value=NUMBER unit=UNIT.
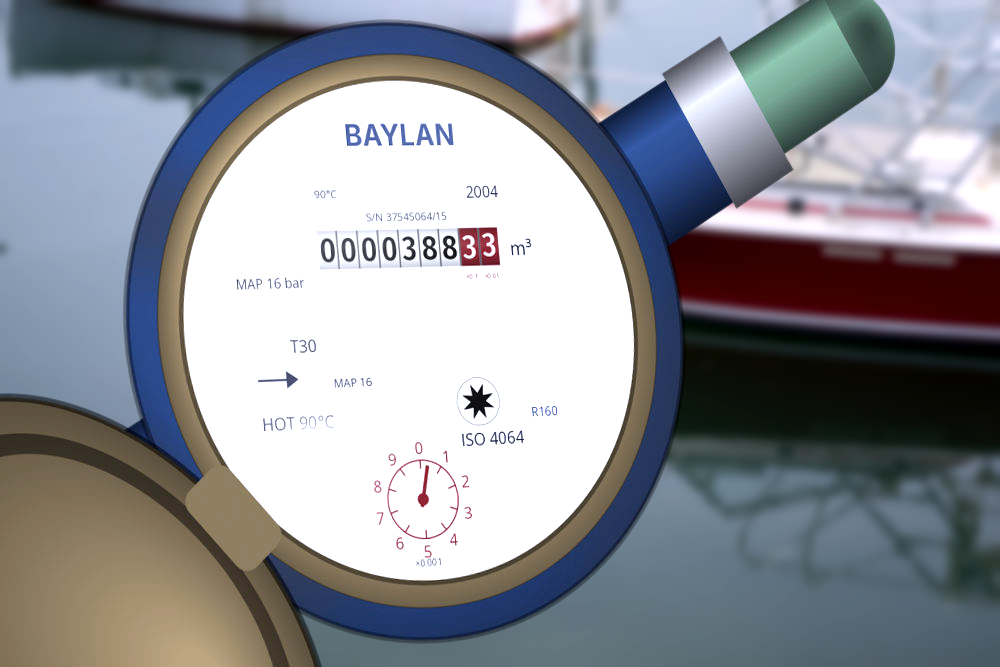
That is value=388.330 unit=m³
